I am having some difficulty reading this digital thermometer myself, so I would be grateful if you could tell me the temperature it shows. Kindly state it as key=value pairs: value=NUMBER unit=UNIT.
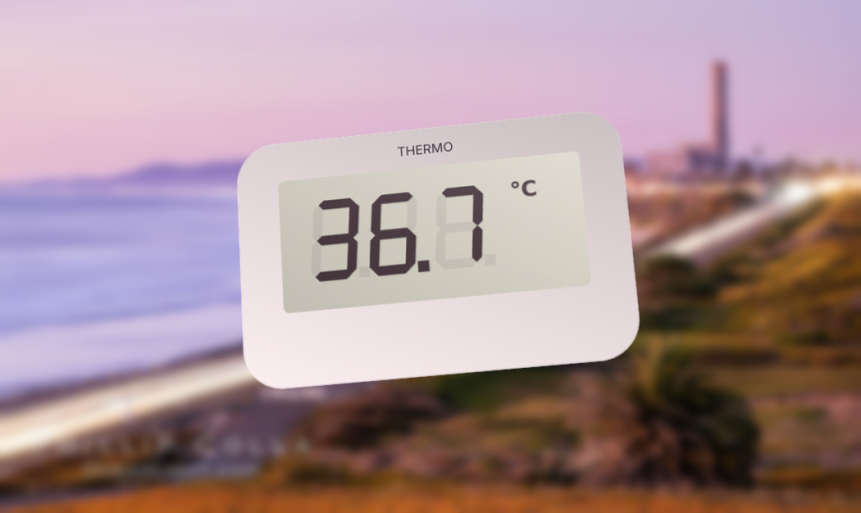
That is value=36.7 unit=°C
